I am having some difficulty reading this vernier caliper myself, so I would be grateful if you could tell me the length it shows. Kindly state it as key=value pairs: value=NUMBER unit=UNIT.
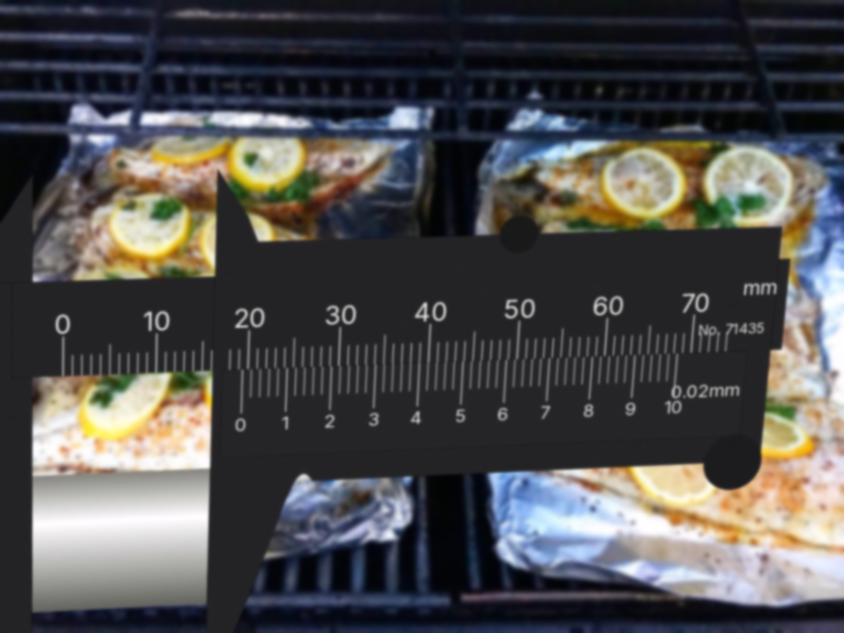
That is value=19.4 unit=mm
